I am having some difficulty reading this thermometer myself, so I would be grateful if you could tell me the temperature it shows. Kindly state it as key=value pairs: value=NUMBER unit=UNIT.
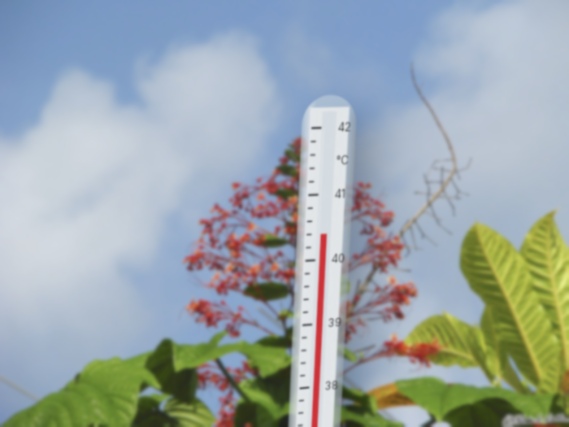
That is value=40.4 unit=°C
